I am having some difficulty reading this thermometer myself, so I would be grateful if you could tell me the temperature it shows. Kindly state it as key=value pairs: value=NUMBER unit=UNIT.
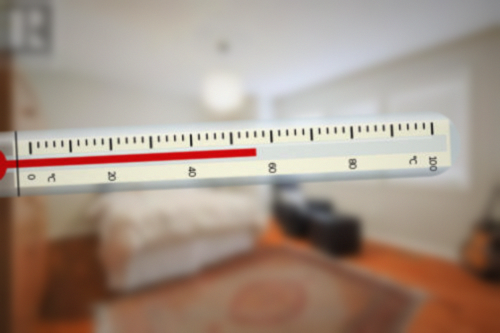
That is value=56 unit=°C
